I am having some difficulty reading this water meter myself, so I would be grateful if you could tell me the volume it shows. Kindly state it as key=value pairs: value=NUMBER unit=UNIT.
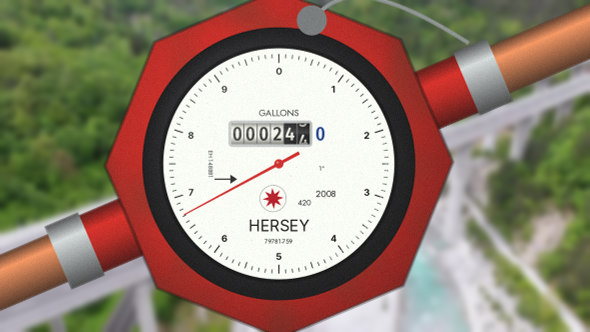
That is value=2436.7 unit=gal
